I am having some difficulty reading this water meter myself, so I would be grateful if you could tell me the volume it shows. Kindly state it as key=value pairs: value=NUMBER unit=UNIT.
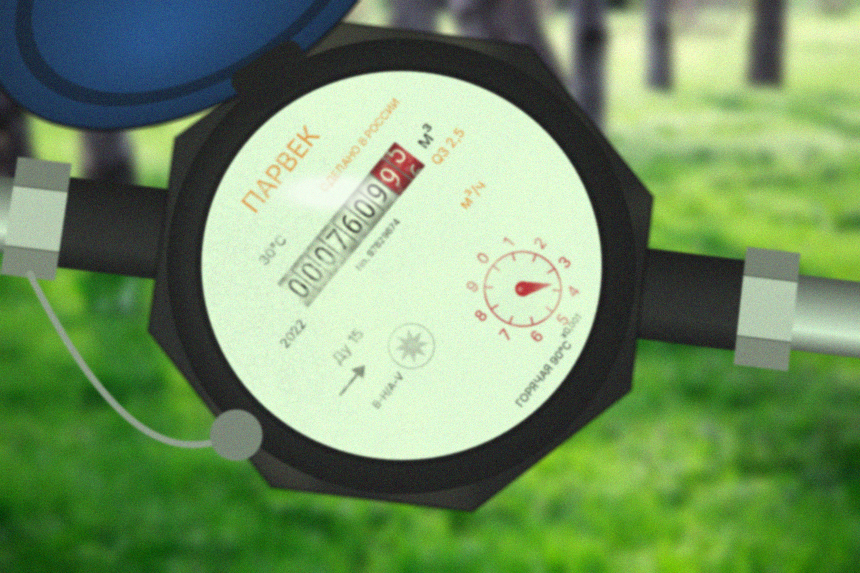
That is value=7609.953 unit=m³
